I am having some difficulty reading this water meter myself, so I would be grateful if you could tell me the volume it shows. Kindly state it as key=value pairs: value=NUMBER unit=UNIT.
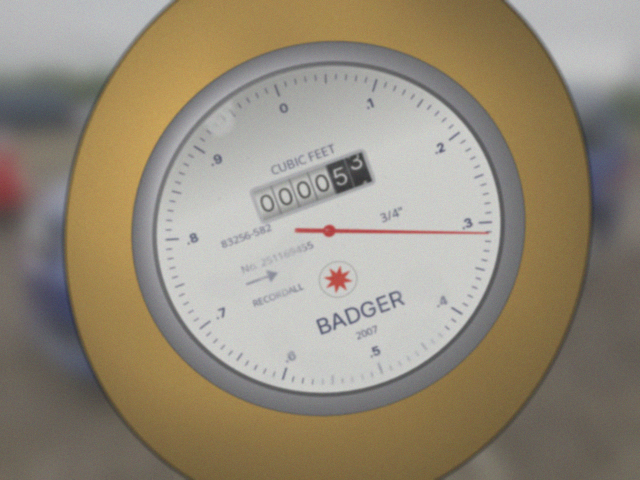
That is value=53.31 unit=ft³
